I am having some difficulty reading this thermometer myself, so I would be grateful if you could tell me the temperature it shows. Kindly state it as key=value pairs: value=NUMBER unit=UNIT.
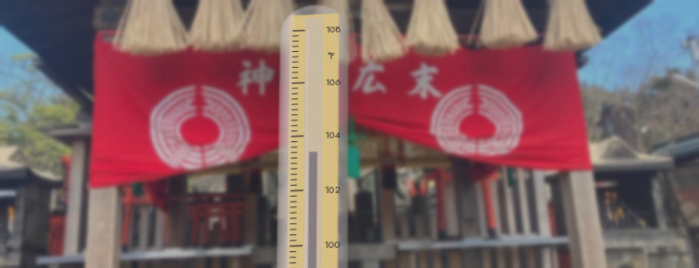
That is value=103.4 unit=°F
